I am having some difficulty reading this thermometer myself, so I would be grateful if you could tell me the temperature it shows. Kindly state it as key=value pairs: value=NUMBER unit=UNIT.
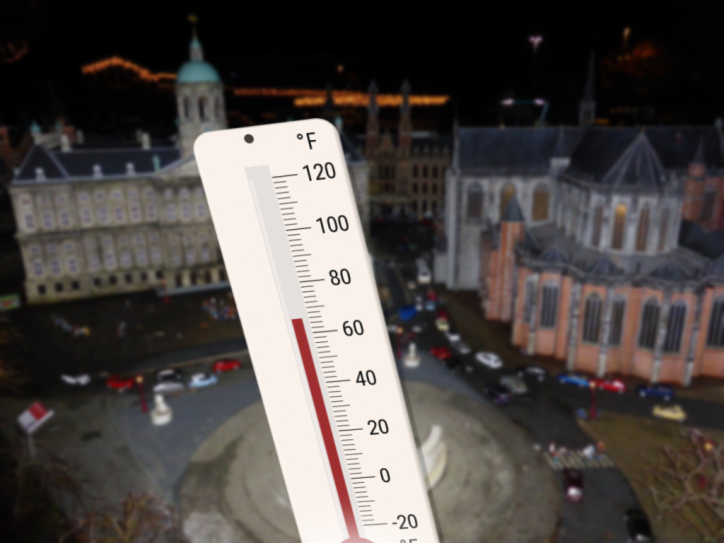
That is value=66 unit=°F
